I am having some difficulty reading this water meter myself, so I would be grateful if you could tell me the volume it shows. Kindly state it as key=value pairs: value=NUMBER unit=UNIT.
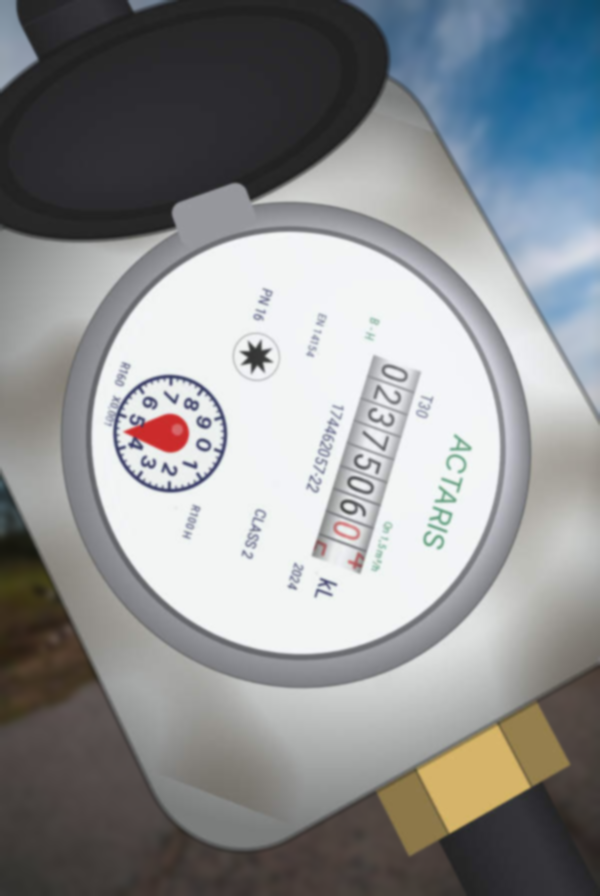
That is value=237506.044 unit=kL
